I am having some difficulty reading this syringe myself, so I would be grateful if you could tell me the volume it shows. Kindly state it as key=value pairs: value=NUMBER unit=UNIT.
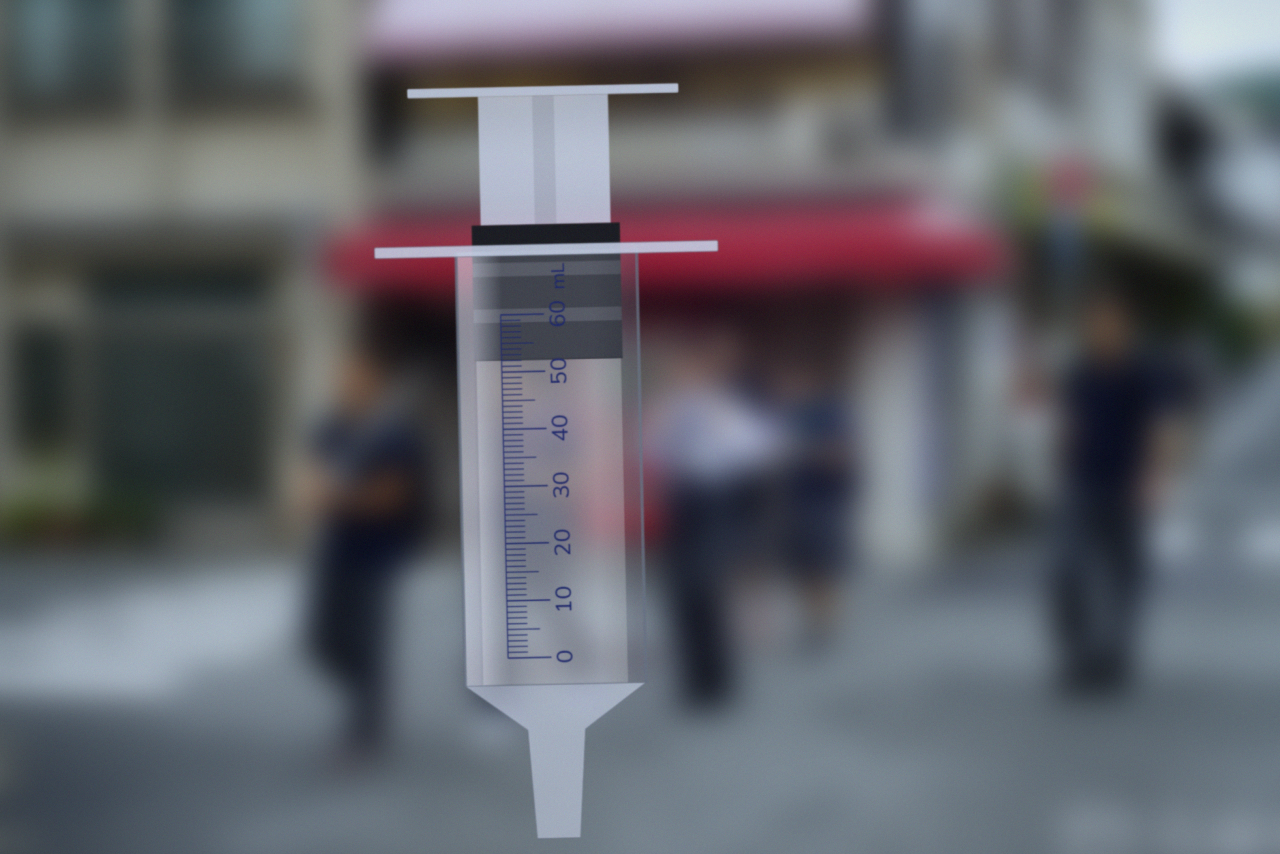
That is value=52 unit=mL
